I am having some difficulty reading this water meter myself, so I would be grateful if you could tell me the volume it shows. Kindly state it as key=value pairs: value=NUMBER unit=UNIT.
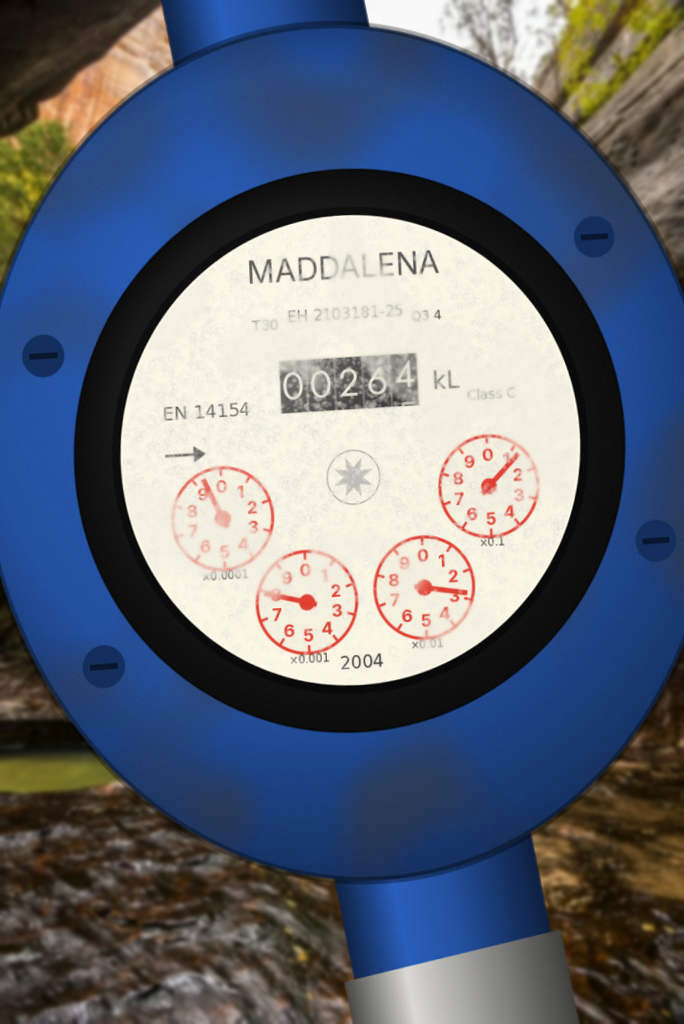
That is value=264.1279 unit=kL
